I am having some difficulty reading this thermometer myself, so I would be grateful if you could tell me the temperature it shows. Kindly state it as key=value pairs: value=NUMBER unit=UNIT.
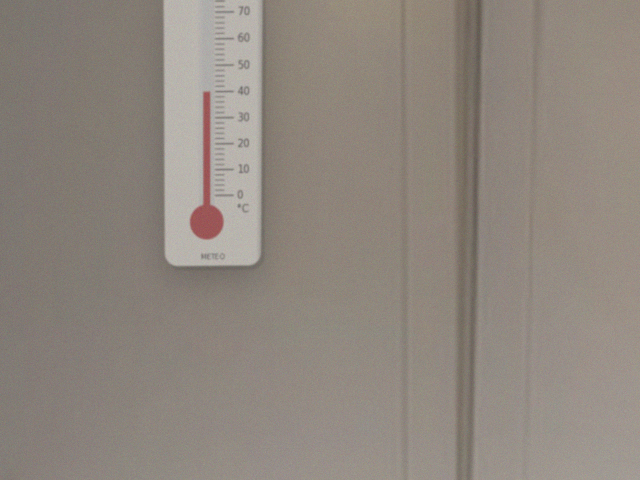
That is value=40 unit=°C
